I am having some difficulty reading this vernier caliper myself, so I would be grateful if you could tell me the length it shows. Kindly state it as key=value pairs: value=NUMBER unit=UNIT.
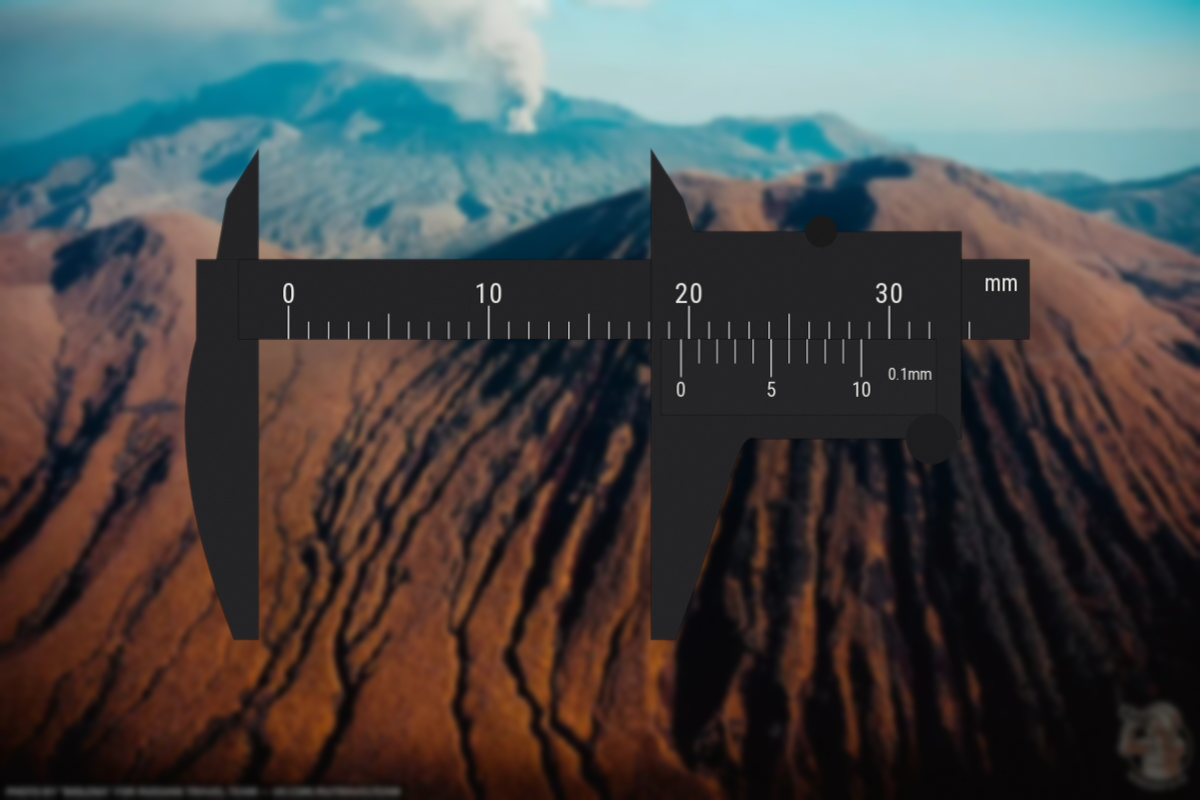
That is value=19.6 unit=mm
